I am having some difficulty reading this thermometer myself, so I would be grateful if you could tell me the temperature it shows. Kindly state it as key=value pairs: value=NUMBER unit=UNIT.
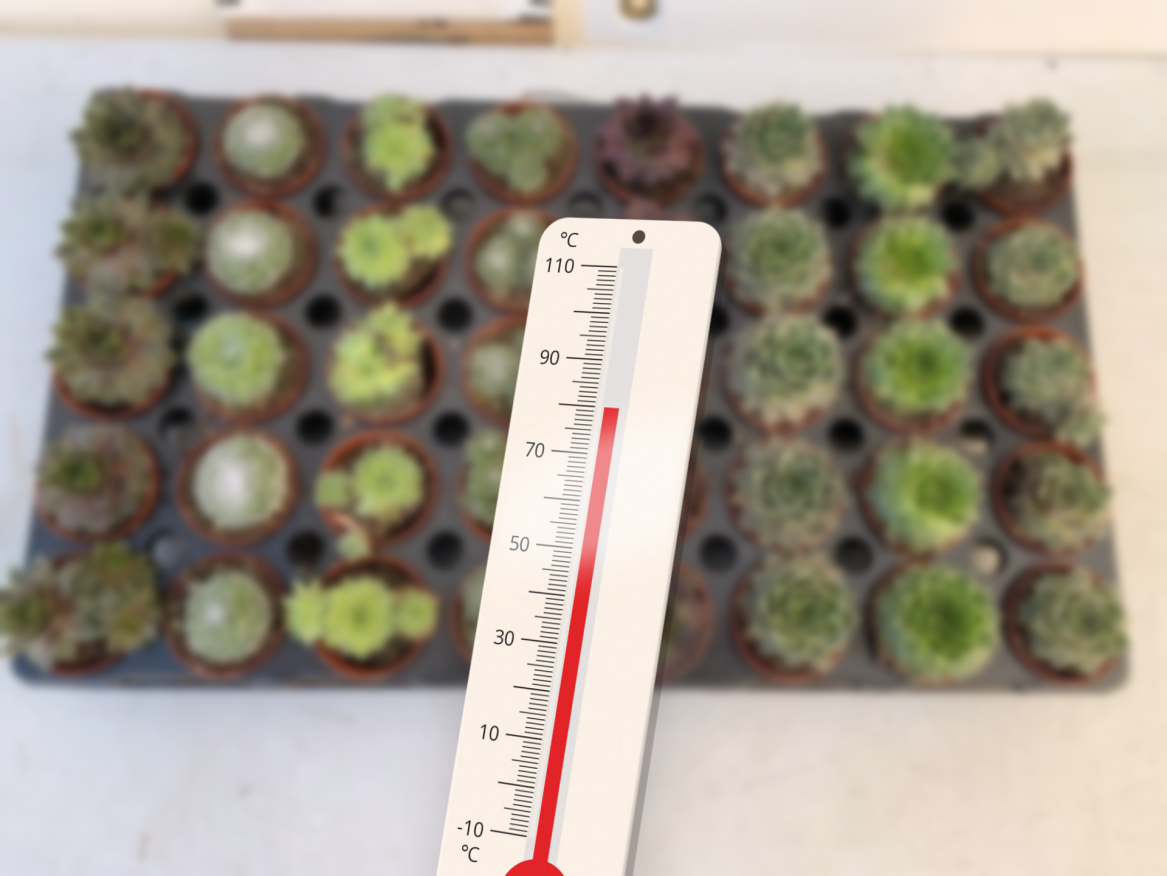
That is value=80 unit=°C
